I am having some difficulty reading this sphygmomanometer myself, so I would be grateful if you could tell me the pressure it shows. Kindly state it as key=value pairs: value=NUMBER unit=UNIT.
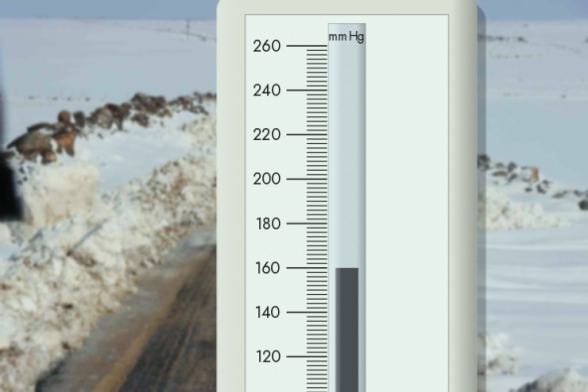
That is value=160 unit=mmHg
